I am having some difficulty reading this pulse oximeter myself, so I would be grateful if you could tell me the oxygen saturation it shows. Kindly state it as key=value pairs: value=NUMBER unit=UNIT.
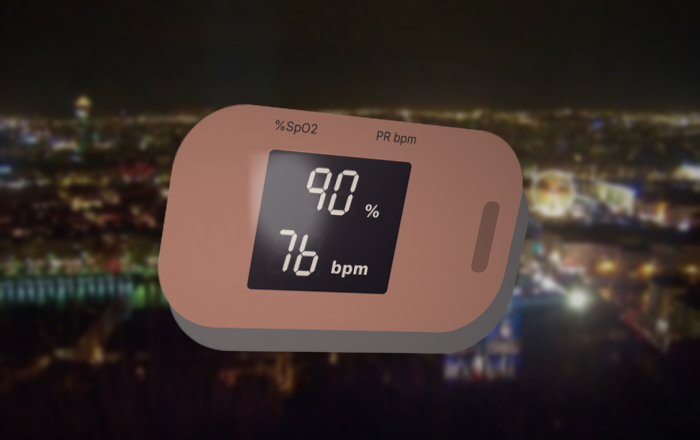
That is value=90 unit=%
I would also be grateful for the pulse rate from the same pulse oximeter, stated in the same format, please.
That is value=76 unit=bpm
